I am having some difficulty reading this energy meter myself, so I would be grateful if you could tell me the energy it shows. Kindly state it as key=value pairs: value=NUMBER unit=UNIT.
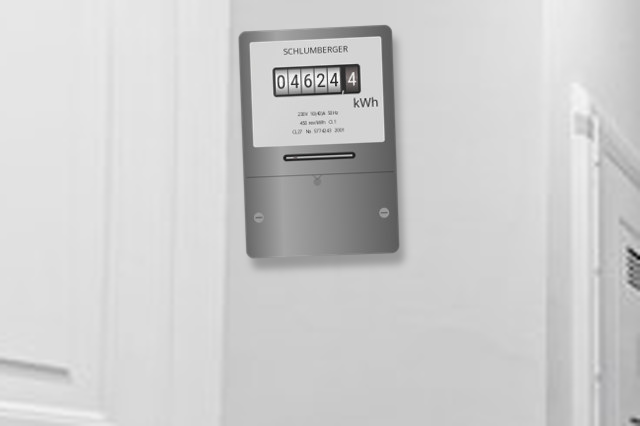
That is value=4624.4 unit=kWh
